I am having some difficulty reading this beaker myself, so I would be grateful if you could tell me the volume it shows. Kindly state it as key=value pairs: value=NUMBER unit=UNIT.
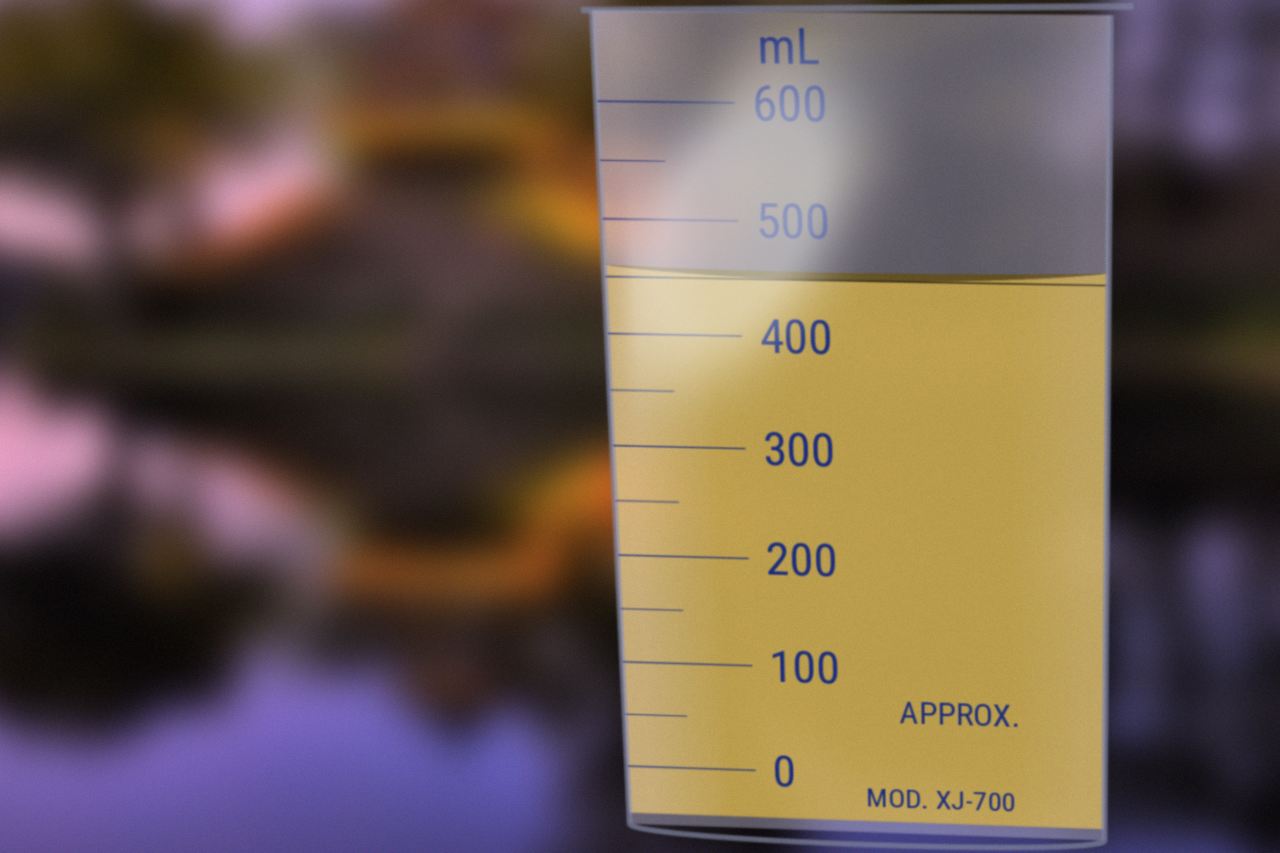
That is value=450 unit=mL
